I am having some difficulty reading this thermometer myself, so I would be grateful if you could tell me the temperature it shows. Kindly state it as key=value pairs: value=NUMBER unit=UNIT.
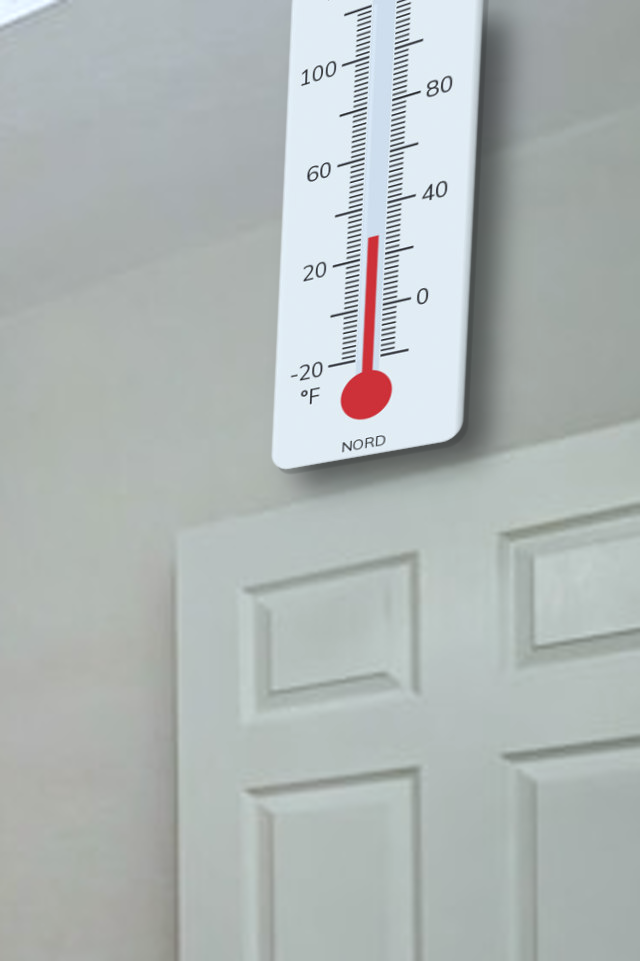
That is value=28 unit=°F
